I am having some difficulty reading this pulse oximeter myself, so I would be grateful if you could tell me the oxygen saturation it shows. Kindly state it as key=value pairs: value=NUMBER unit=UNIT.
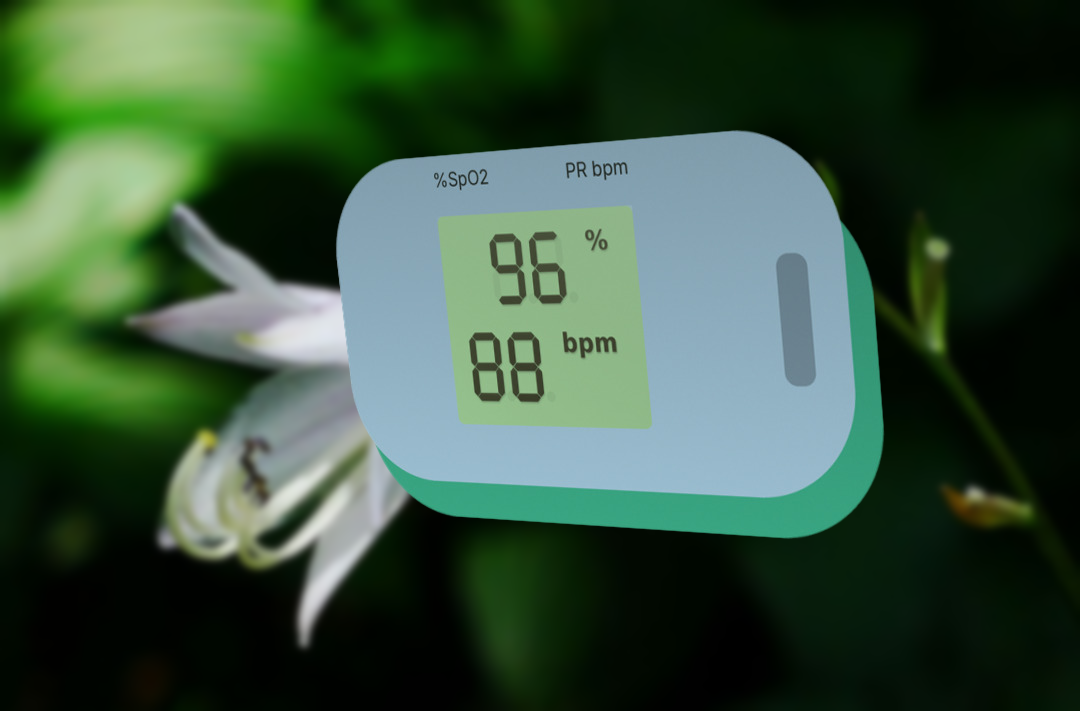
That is value=96 unit=%
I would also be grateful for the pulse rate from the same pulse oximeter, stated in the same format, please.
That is value=88 unit=bpm
